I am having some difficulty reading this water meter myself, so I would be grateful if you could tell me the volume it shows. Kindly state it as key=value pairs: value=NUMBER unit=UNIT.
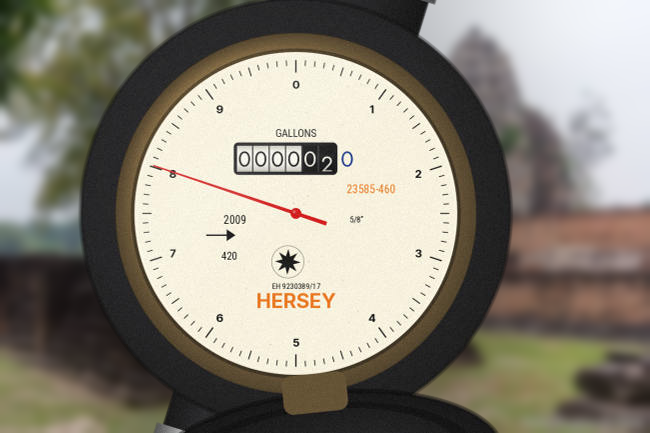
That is value=18.0 unit=gal
